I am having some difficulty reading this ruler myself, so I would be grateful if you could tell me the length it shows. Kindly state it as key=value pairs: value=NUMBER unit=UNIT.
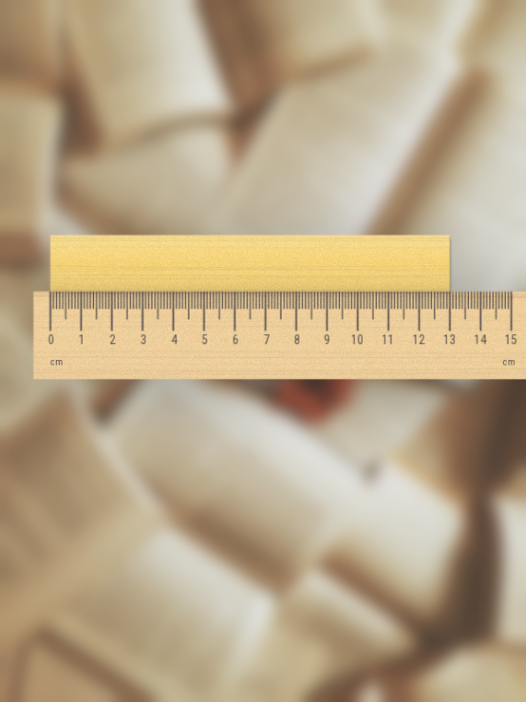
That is value=13 unit=cm
